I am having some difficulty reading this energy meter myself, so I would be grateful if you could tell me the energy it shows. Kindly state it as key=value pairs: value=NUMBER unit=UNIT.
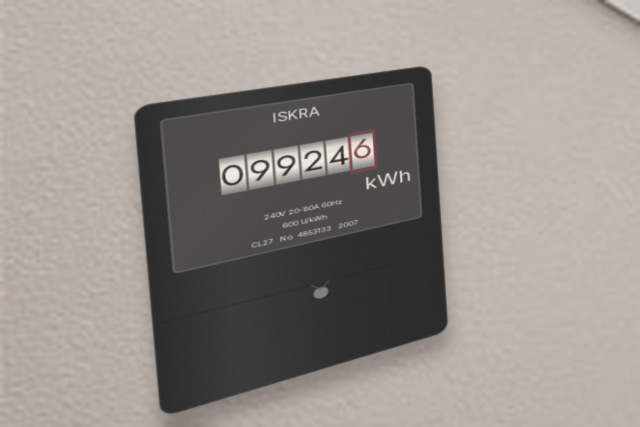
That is value=9924.6 unit=kWh
